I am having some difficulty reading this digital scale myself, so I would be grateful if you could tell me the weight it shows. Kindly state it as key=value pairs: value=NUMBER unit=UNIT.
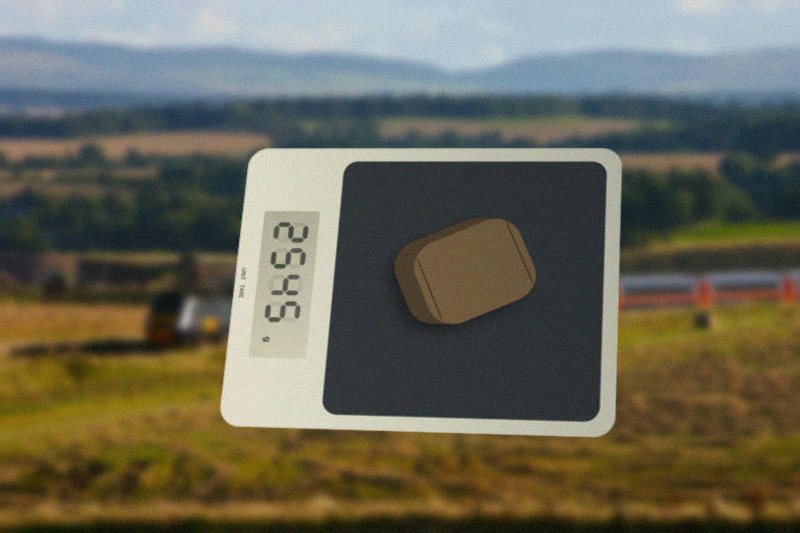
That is value=2545 unit=g
